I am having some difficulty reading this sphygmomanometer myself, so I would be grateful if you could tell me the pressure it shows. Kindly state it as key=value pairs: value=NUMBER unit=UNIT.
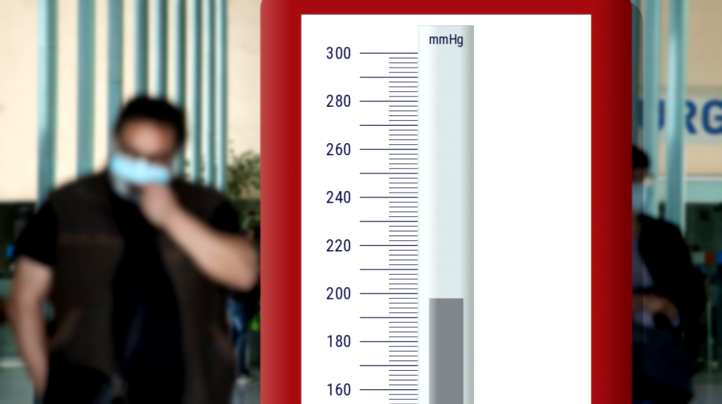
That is value=198 unit=mmHg
